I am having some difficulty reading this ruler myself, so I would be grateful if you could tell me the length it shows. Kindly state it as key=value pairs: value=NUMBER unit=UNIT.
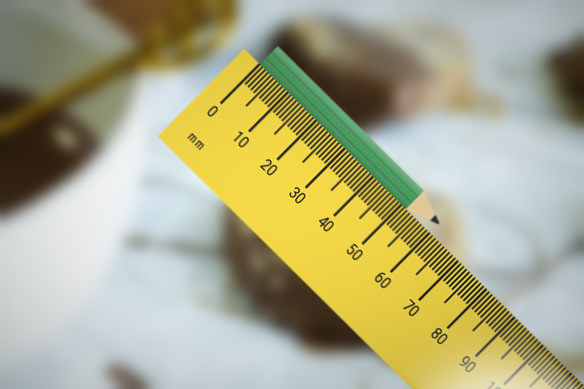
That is value=60 unit=mm
